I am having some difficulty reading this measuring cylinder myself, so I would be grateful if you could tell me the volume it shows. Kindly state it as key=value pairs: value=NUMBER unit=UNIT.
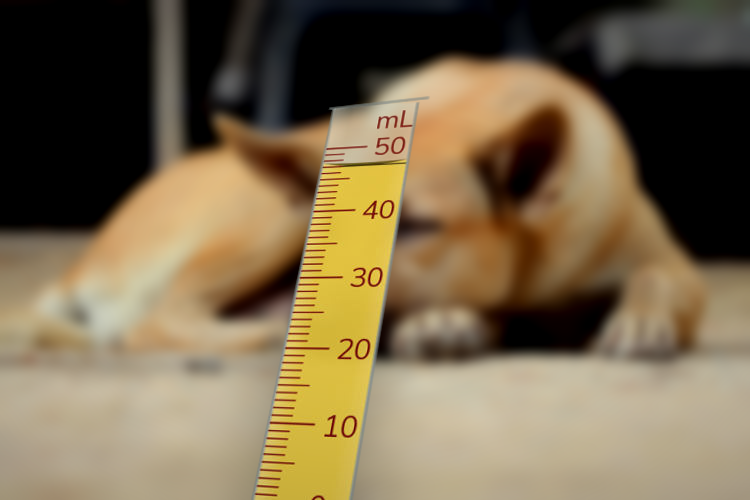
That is value=47 unit=mL
